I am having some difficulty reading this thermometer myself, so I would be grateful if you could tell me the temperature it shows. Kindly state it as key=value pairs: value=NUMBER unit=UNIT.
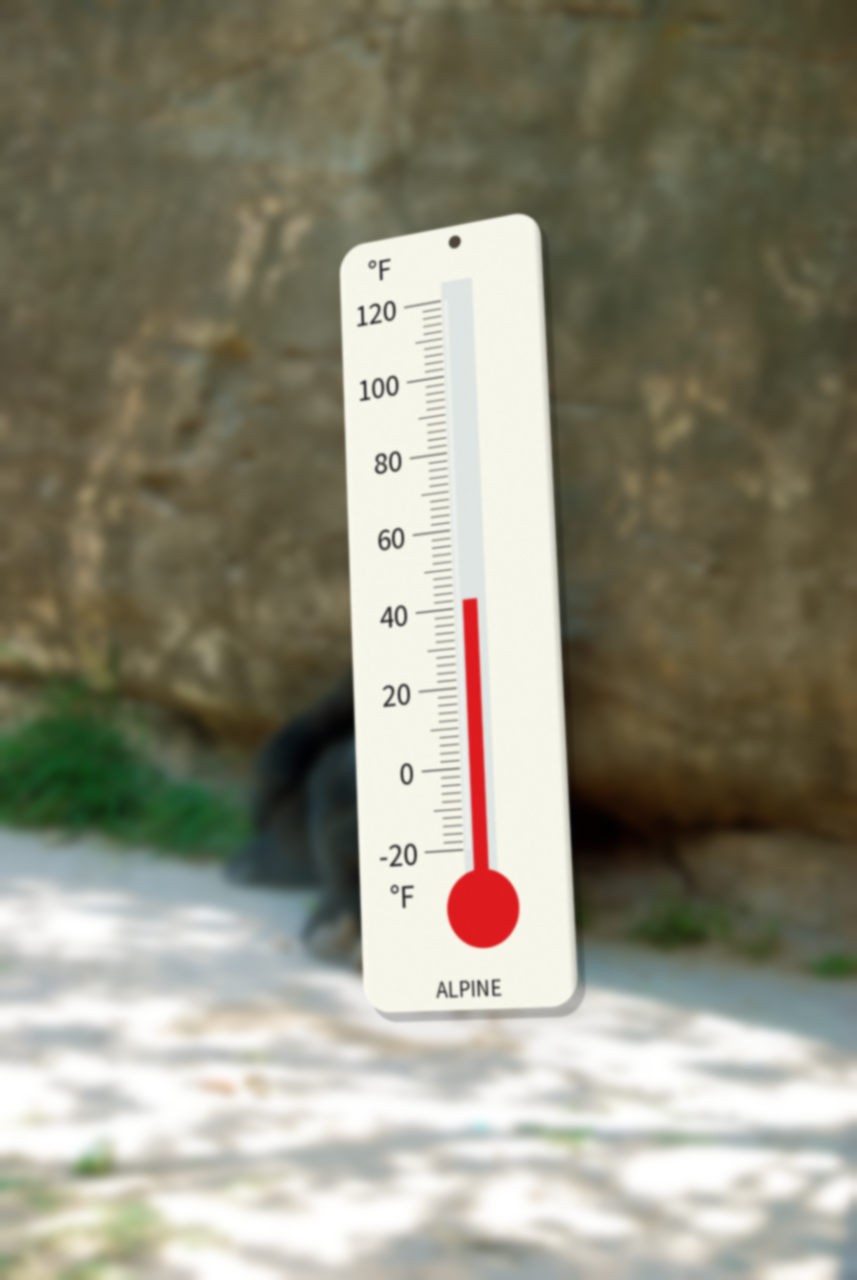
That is value=42 unit=°F
